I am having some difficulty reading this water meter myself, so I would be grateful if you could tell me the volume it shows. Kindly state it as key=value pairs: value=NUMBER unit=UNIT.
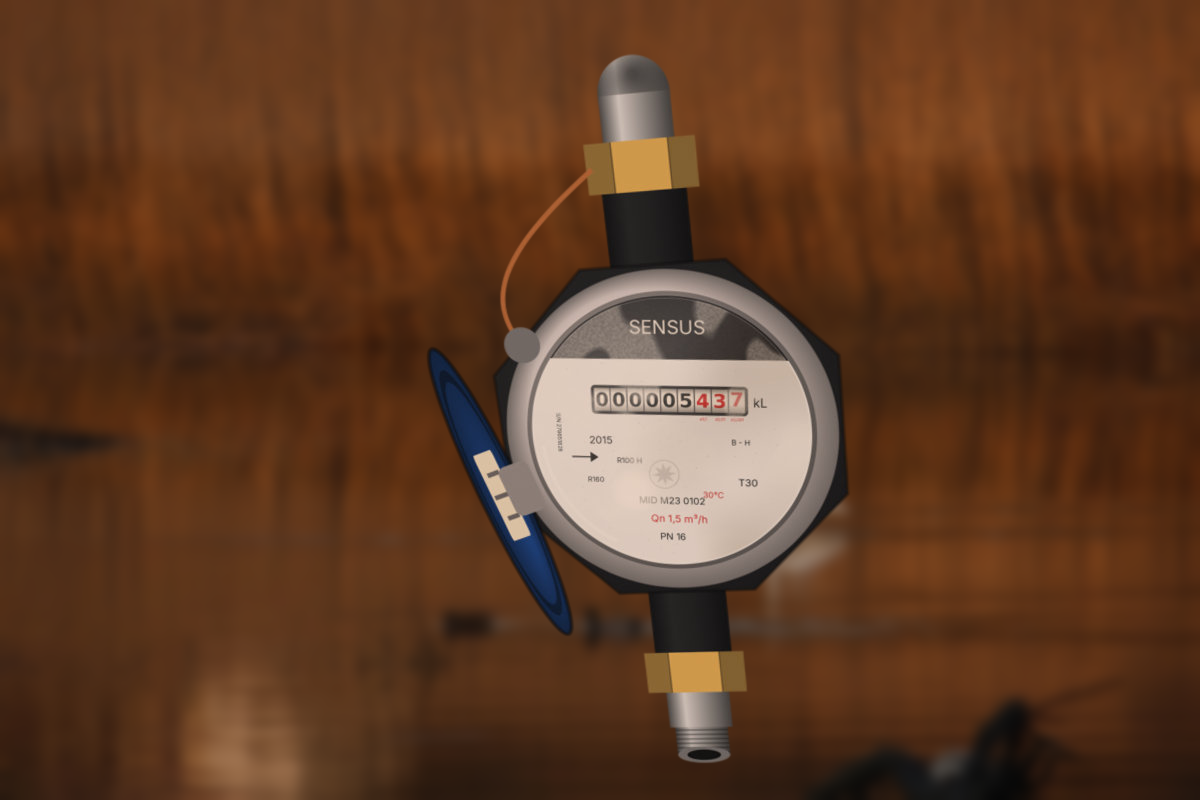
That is value=5.437 unit=kL
